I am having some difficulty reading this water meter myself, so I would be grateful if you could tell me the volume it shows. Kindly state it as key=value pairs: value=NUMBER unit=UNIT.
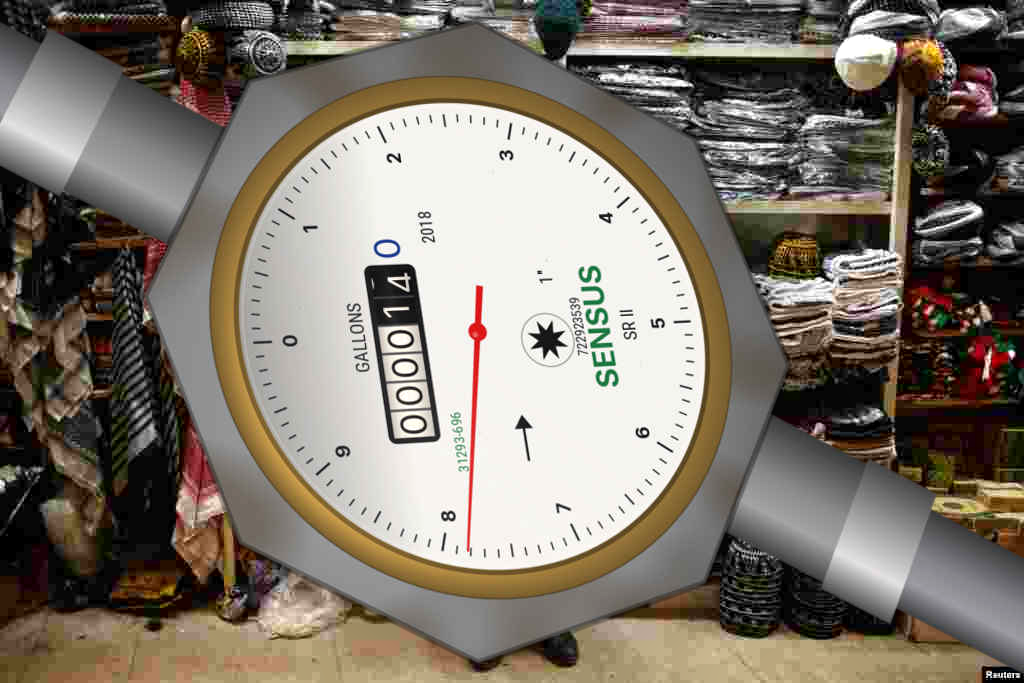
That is value=137.8 unit=gal
